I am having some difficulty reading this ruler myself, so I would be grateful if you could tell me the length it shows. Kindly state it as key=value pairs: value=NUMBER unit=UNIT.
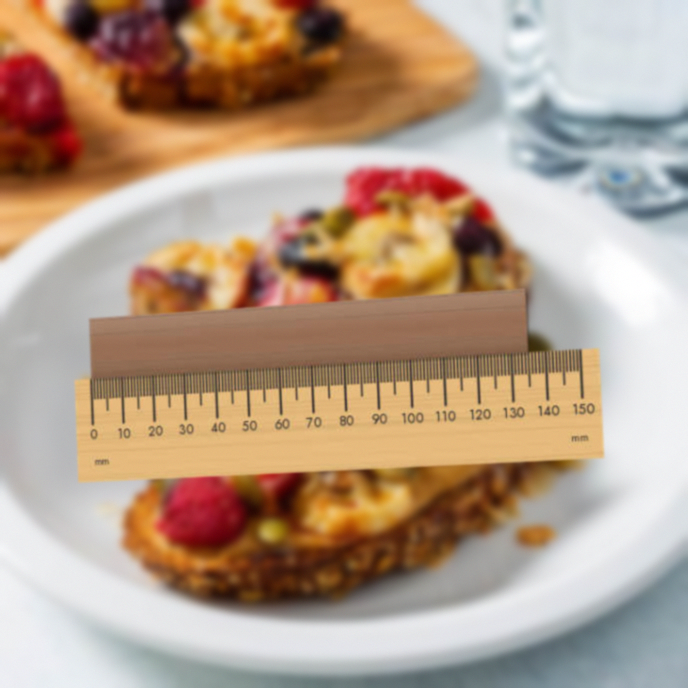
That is value=135 unit=mm
